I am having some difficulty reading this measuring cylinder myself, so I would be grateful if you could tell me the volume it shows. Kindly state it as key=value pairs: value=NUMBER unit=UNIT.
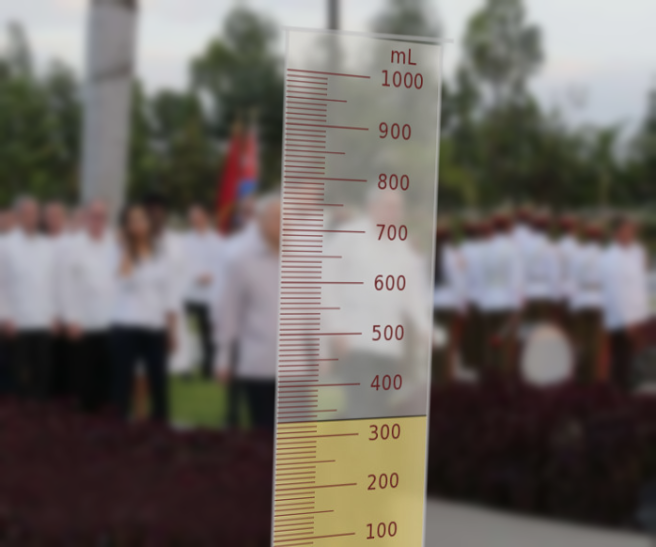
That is value=330 unit=mL
